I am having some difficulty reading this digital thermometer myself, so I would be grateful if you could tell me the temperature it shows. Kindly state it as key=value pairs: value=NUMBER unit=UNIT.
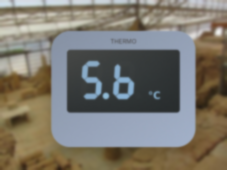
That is value=5.6 unit=°C
